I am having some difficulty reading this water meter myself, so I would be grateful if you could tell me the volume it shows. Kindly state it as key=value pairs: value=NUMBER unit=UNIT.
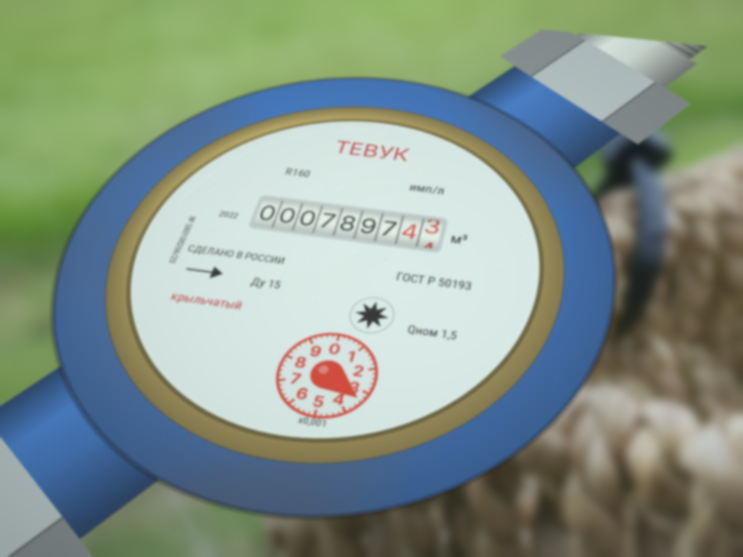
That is value=7897.433 unit=m³
